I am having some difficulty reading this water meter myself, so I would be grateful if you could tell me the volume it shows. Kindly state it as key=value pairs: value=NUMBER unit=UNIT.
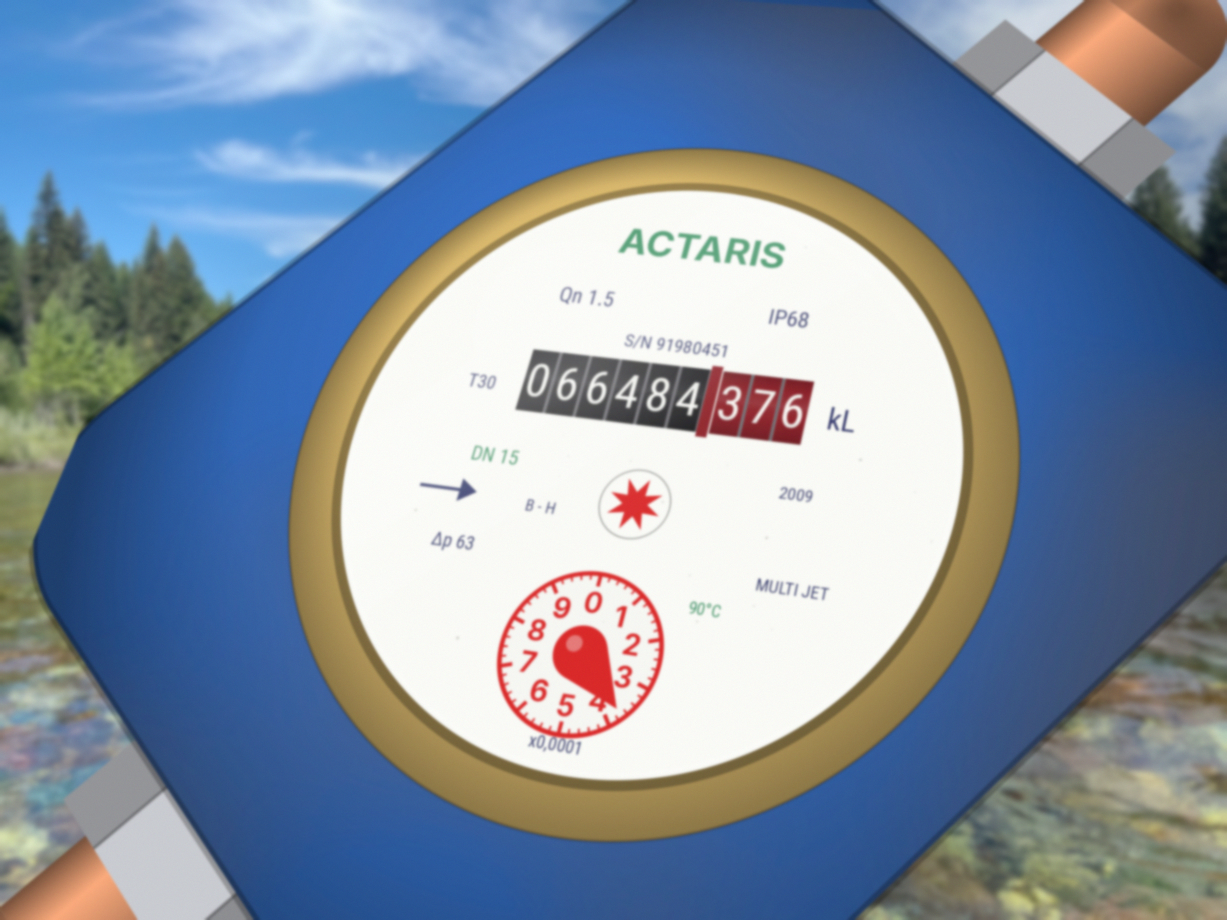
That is value=66484.3763 unit=kL
